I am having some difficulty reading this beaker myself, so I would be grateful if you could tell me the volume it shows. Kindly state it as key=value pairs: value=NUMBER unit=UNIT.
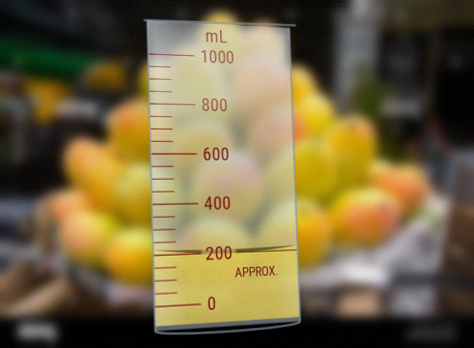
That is value=200 unit=mL
